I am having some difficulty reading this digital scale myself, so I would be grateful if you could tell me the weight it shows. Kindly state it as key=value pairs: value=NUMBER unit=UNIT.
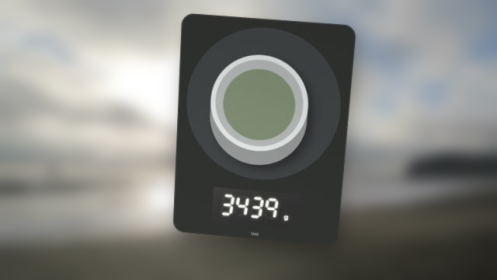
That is value=3439 unit=g
